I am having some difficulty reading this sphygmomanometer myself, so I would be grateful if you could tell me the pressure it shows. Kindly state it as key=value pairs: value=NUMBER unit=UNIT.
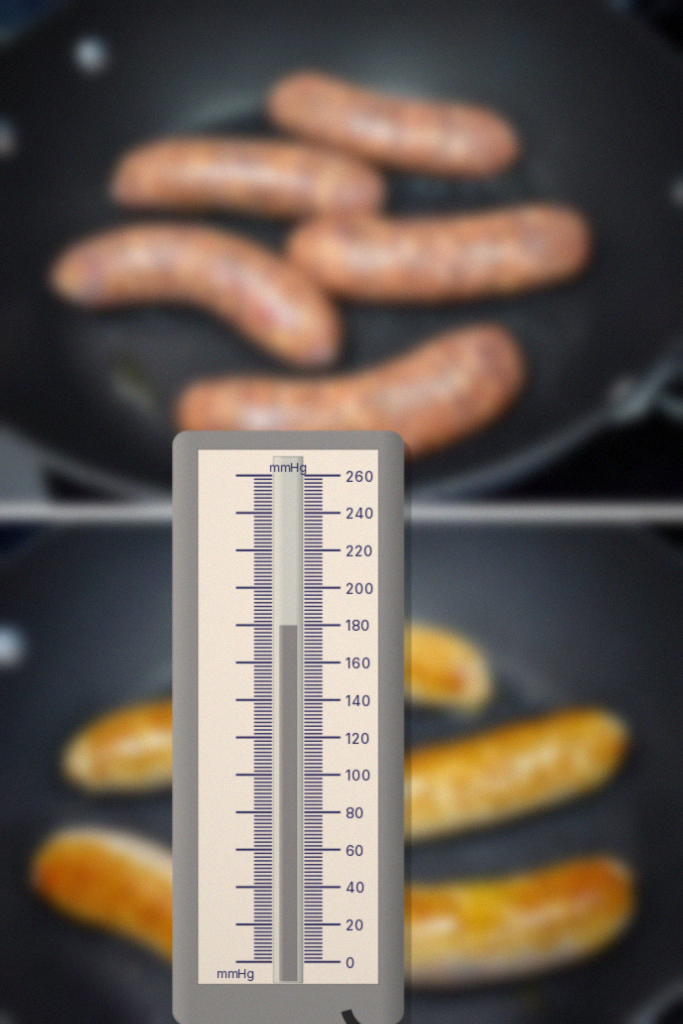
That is value=180 unit=mmHg
